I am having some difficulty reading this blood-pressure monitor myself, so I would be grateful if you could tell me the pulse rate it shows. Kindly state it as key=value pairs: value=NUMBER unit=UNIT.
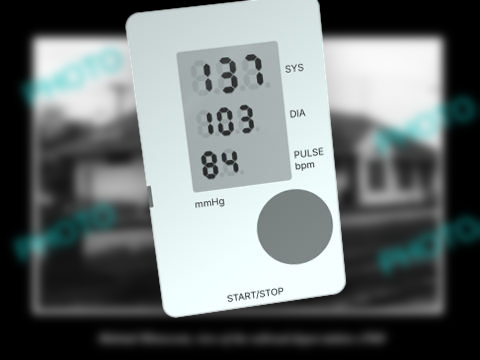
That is value=84 unit=bpm
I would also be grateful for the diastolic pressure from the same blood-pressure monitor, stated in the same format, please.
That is value=103 unit=mmHg
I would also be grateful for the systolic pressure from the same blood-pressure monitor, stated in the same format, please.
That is value=137 unit=mmHg
